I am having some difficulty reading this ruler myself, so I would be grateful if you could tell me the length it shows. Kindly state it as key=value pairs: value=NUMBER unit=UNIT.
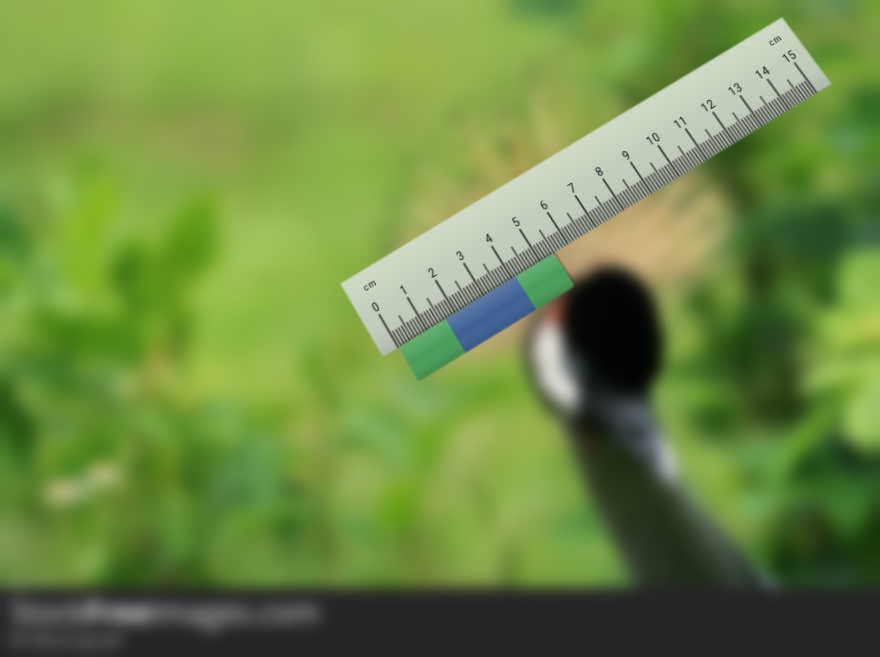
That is value=5.5 unit=cm
